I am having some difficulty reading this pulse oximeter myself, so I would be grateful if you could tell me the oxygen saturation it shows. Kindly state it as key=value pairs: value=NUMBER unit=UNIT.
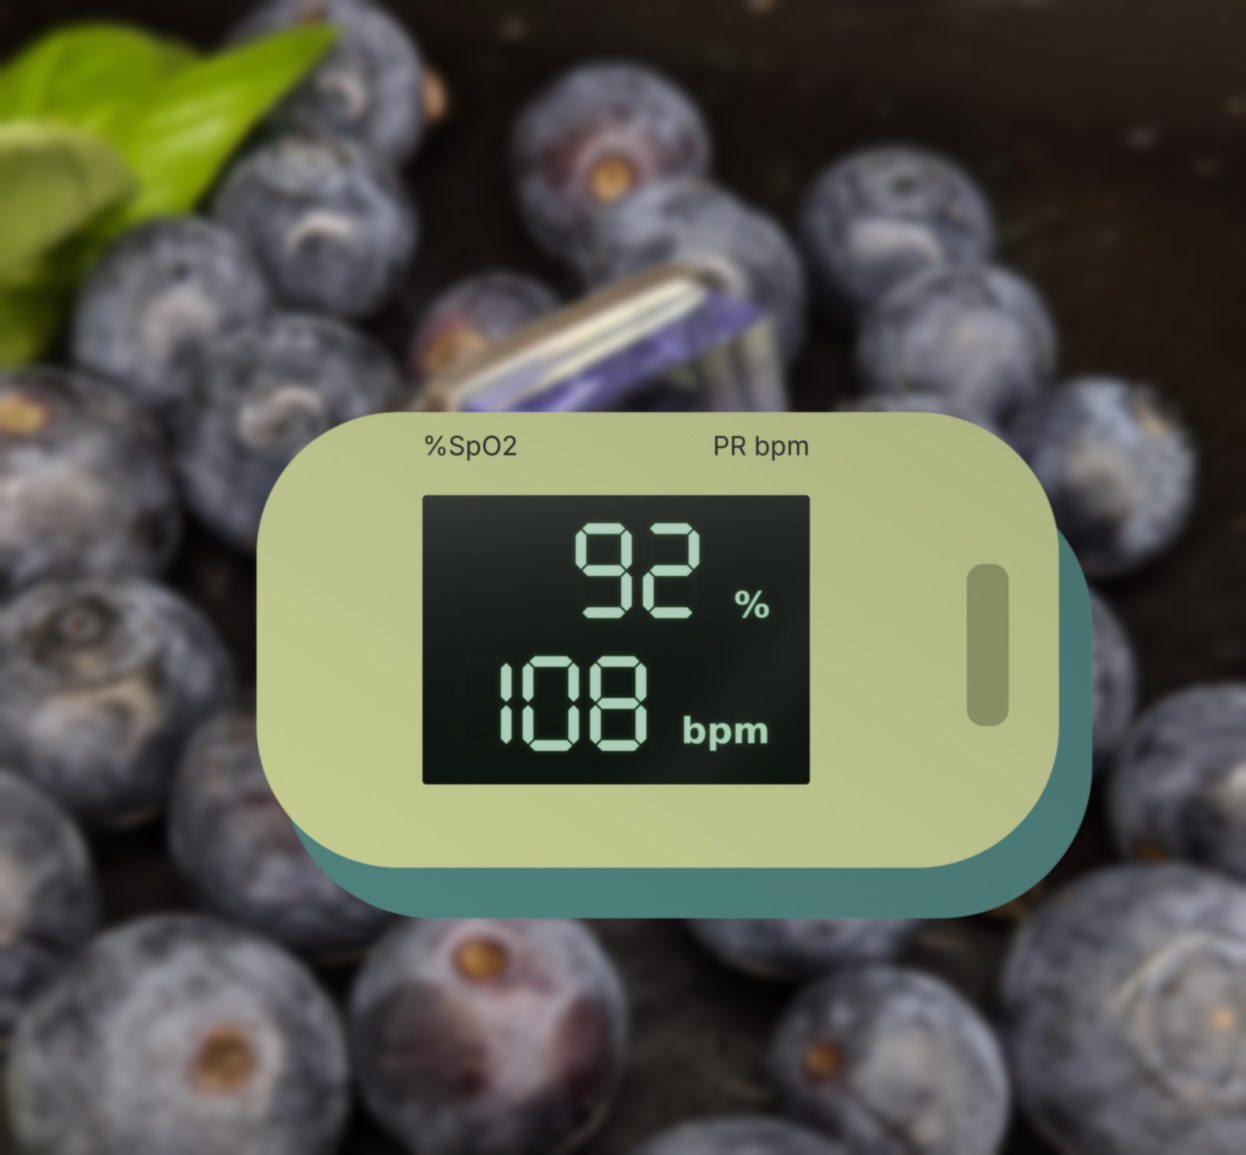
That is value=92 unit=%
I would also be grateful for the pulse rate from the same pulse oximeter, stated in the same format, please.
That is value=108 unit=bpm
